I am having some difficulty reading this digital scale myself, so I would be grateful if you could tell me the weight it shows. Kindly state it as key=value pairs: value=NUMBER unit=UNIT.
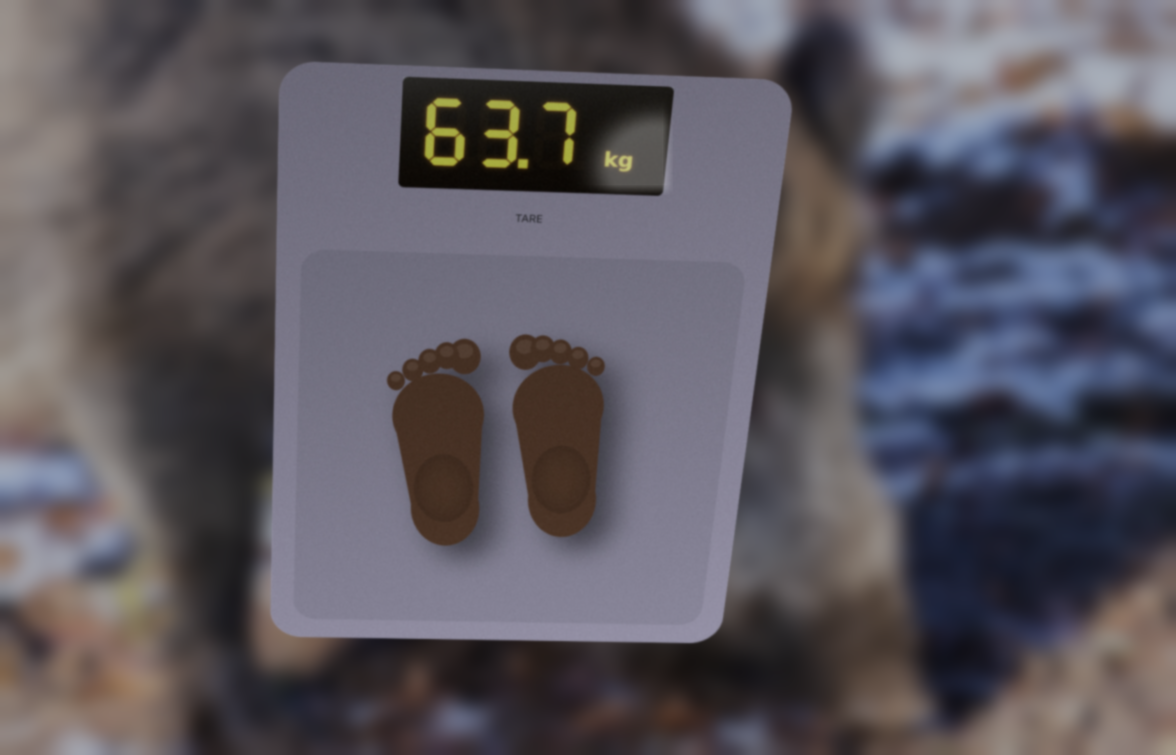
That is value=63.7 unit=kg
